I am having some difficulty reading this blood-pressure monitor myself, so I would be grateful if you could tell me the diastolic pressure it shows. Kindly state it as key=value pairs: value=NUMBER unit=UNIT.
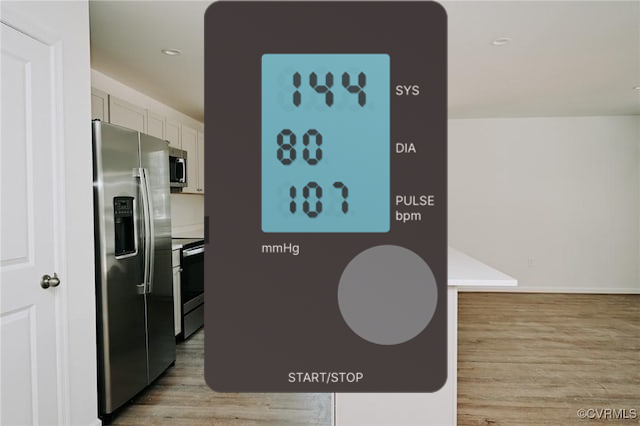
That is value=80 unit=mmHg
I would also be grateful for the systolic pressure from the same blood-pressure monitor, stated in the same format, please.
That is value=144 unit=mmHg
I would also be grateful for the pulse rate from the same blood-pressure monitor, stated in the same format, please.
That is value=107 unit=bpm
